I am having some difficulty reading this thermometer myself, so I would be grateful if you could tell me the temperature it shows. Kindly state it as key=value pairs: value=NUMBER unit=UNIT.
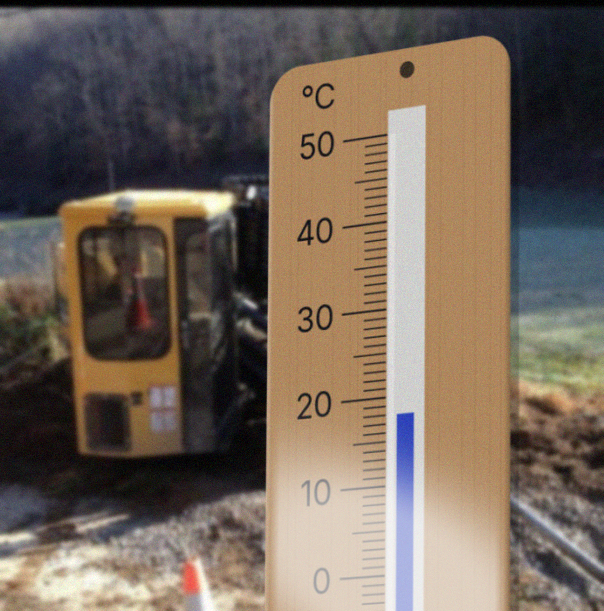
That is value=18 unit=°C
